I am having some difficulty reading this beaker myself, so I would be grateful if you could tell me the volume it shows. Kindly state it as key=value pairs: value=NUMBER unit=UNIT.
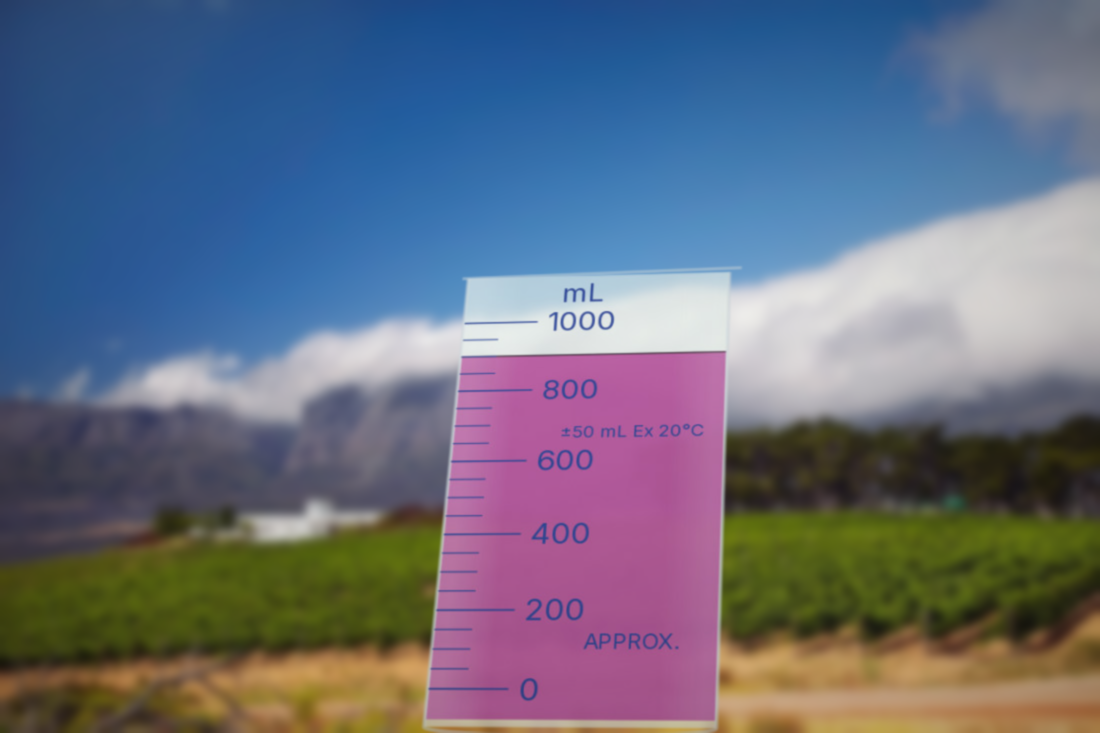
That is value=900 unit=mL
